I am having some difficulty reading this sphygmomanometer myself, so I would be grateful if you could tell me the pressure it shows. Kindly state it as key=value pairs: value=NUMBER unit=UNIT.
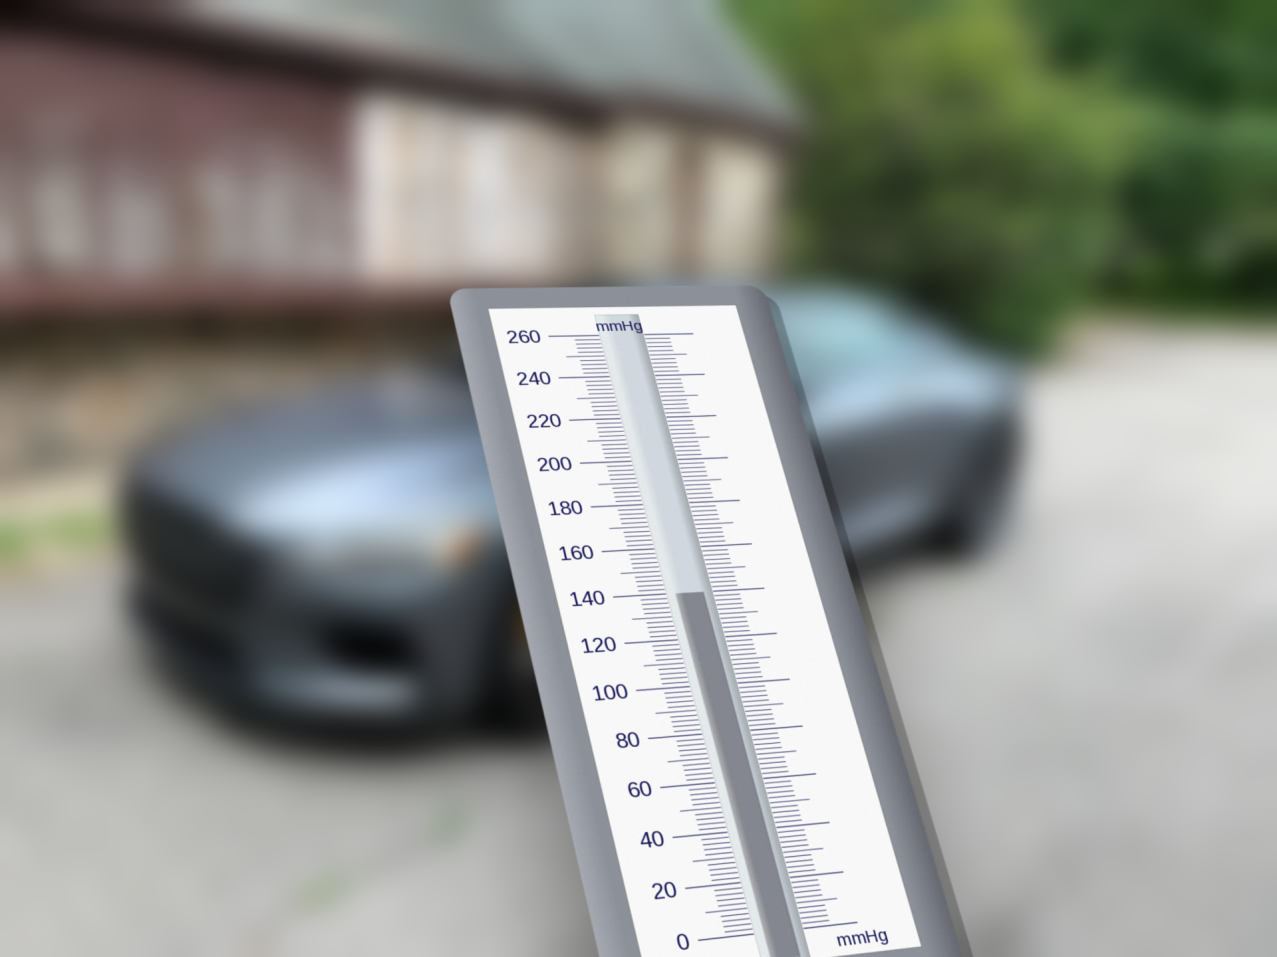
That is value=140 unit=mmHg
